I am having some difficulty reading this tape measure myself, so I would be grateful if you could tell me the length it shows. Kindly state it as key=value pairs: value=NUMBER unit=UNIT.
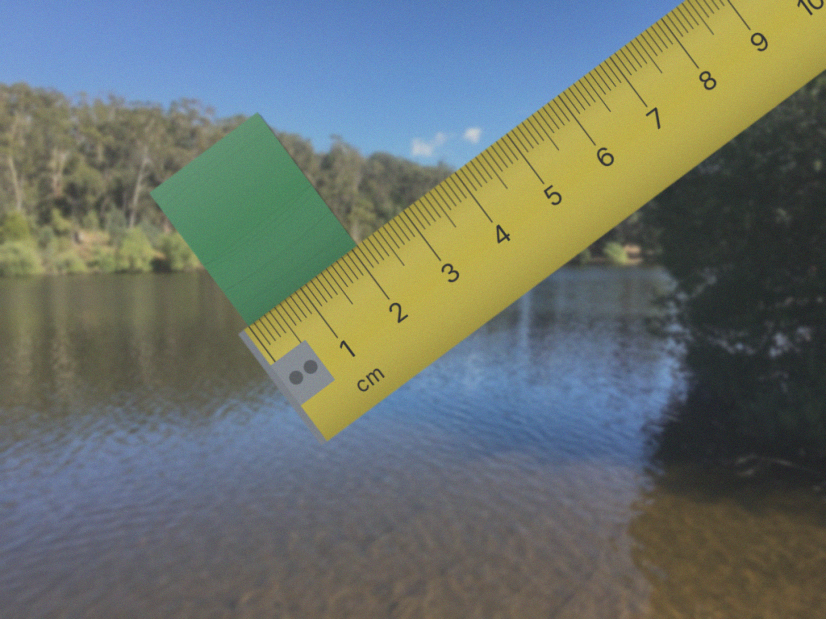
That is value=2.1 unit=cm
